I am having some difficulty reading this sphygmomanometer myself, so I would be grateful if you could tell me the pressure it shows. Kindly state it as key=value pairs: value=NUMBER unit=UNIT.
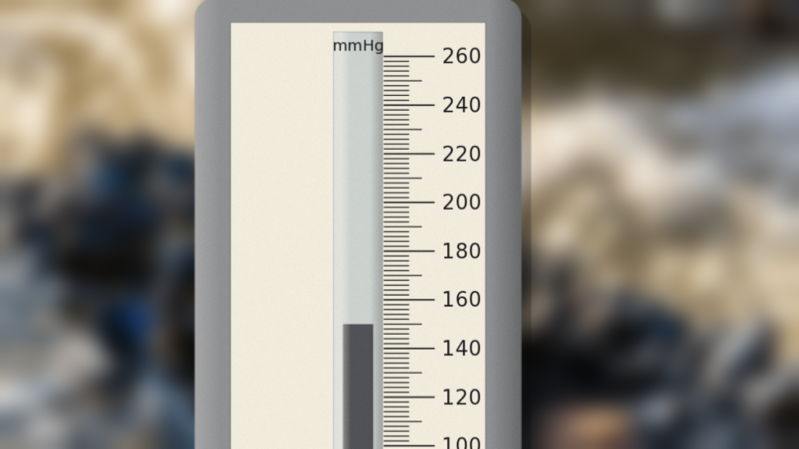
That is value=150 unit=mmHg
